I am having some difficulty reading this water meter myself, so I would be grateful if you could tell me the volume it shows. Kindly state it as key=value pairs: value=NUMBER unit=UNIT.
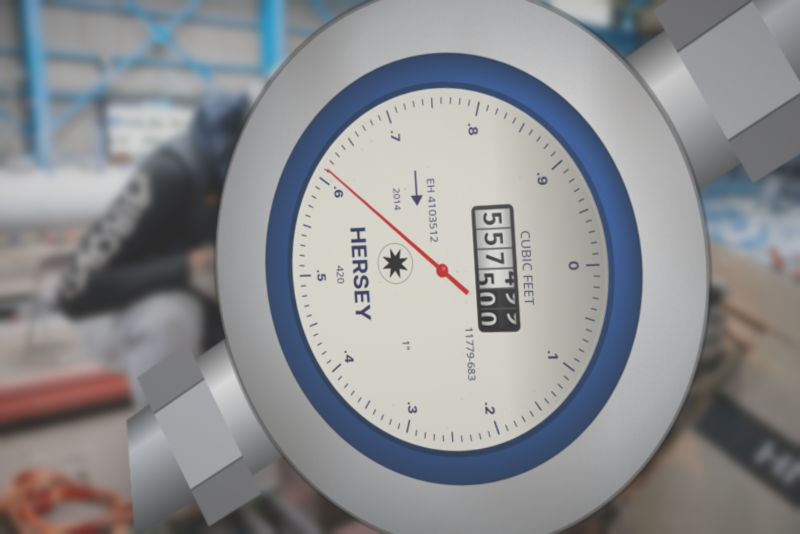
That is value=557499.61 unit=ft³
